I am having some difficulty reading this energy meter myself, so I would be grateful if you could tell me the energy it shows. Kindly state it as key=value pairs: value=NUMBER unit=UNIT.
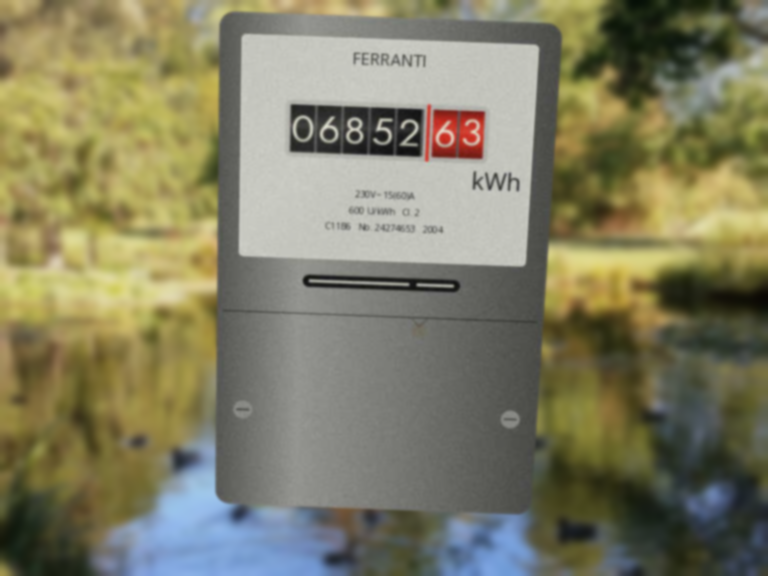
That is value=6852.63 unit=kWh
